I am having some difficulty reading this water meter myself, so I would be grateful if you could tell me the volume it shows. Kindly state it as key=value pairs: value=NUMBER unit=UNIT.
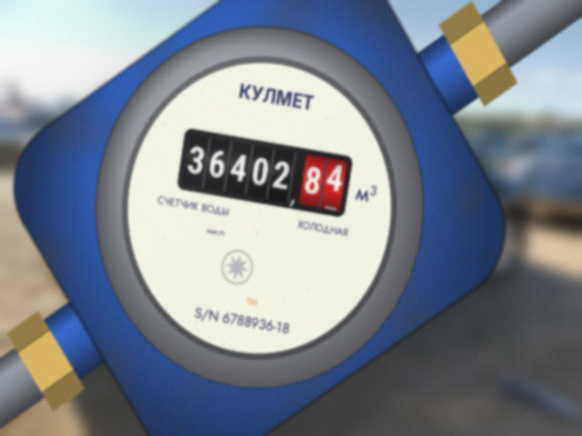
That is value=36402.84 unit=m³
